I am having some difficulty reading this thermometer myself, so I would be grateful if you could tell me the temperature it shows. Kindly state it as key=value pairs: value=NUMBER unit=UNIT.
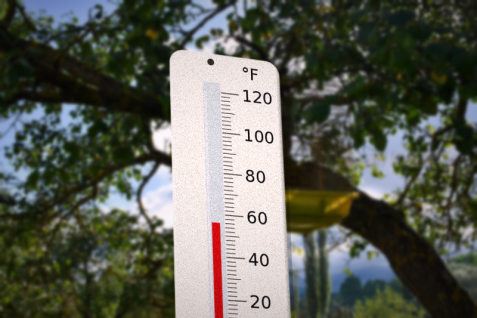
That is value=56 unit=°F
